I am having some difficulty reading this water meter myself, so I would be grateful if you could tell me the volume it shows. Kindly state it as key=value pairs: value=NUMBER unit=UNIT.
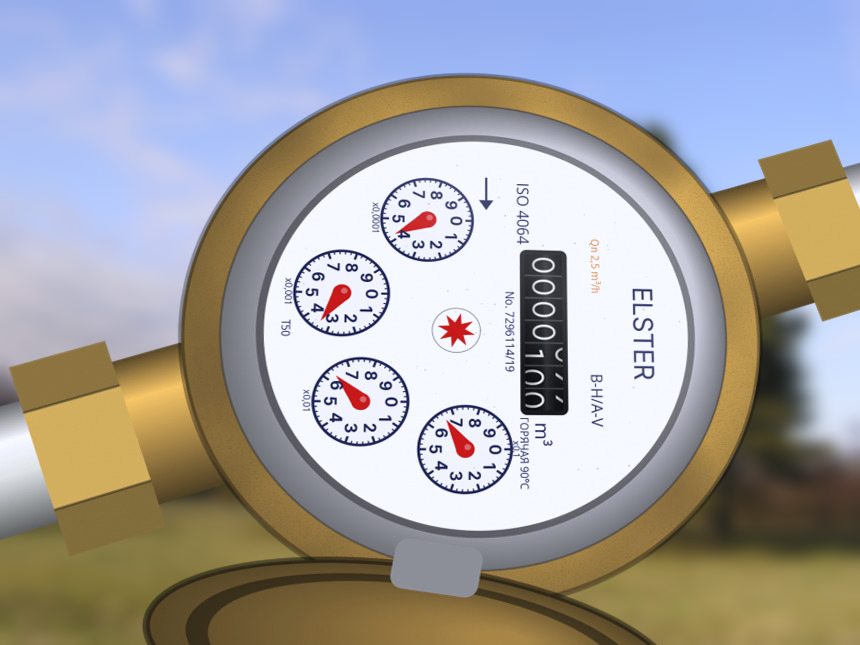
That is value=99.6634 unit=m³
